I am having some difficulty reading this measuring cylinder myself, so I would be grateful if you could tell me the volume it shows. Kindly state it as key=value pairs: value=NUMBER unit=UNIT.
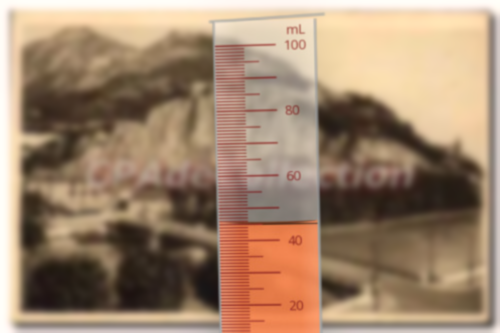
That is value=45 unit=mL
